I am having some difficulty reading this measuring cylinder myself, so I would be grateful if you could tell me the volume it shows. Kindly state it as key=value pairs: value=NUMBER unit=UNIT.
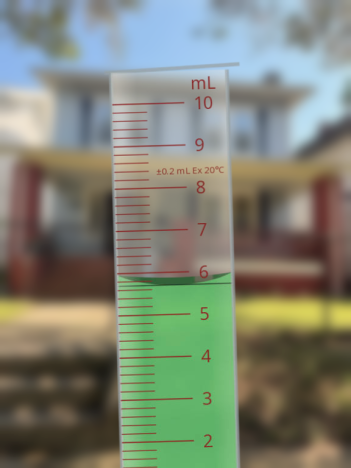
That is value=5.7 unit=mL
